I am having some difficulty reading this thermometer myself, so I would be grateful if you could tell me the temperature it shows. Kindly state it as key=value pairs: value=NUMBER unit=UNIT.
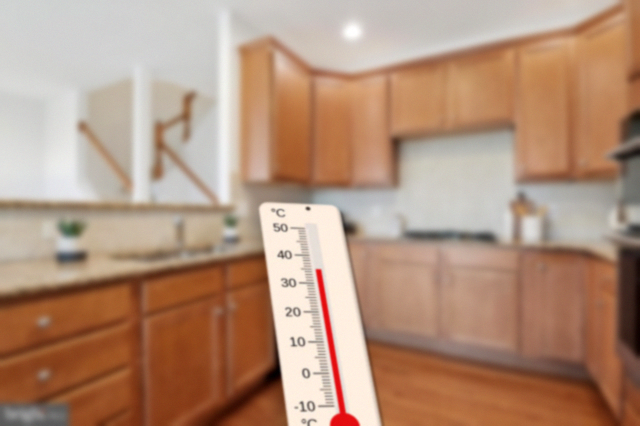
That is value=35 unit=°C
